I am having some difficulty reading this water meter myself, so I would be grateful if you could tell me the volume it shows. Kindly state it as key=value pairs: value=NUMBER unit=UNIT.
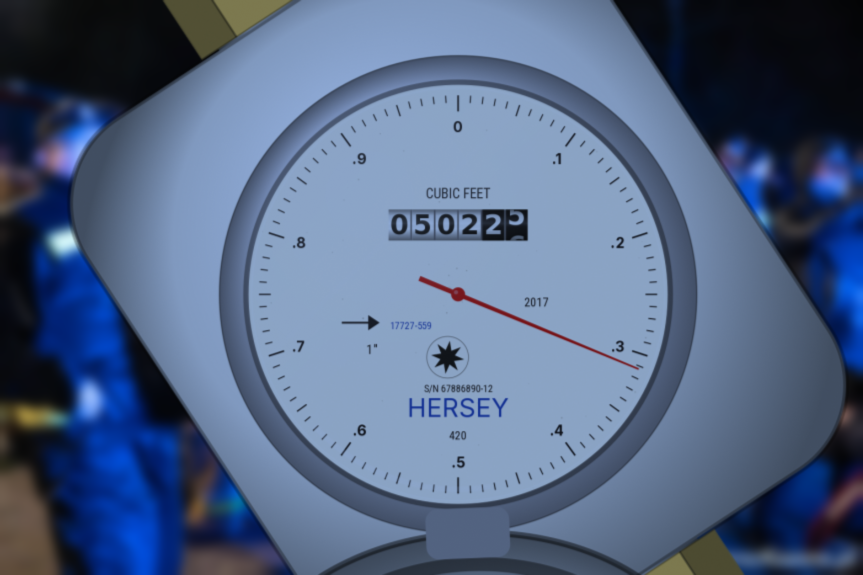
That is value=50225.31 unit=ft³
